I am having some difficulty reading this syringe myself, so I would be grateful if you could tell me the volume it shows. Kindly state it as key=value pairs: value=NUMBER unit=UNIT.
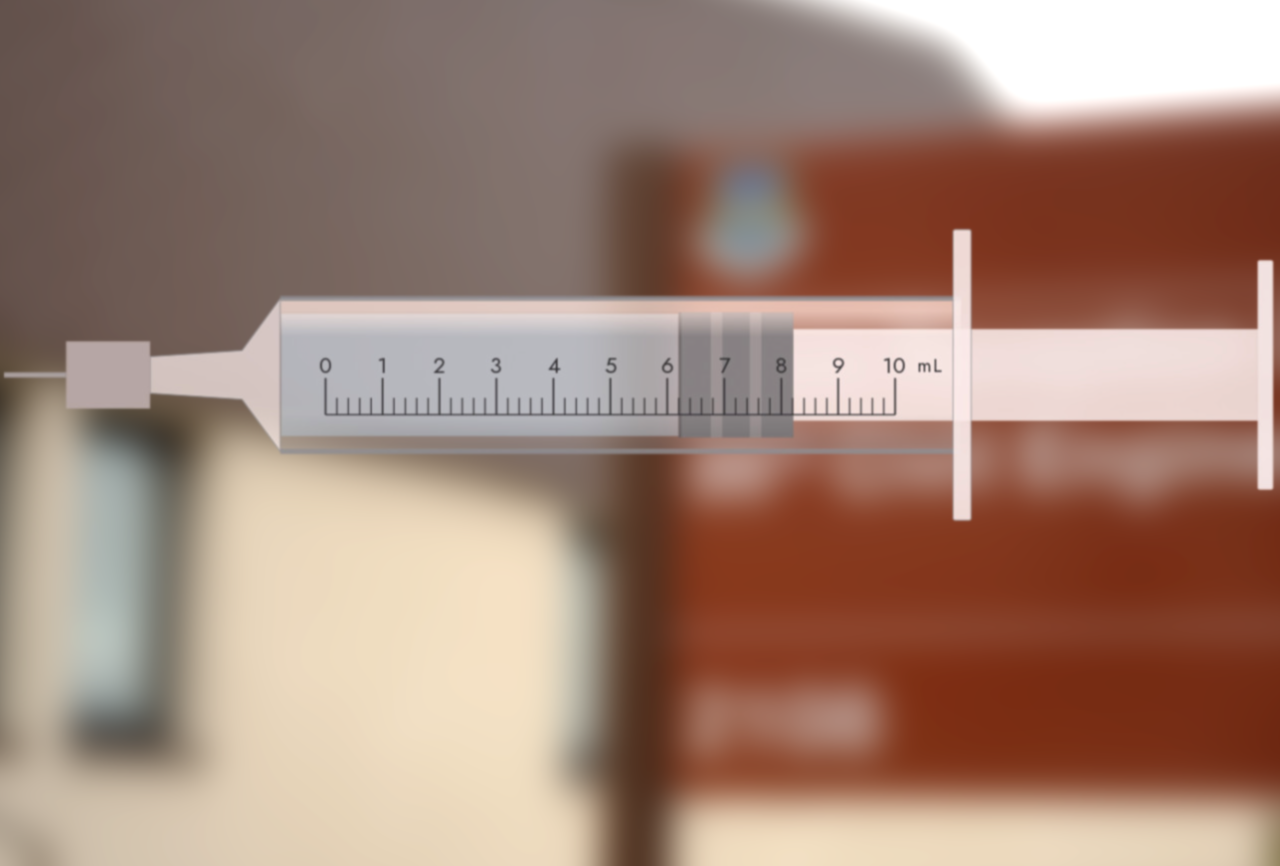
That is value=6.2 unit=mL
